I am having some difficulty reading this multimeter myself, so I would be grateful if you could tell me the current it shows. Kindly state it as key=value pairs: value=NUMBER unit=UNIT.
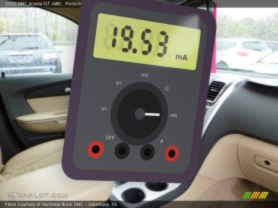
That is value=19.53 unit=mA
